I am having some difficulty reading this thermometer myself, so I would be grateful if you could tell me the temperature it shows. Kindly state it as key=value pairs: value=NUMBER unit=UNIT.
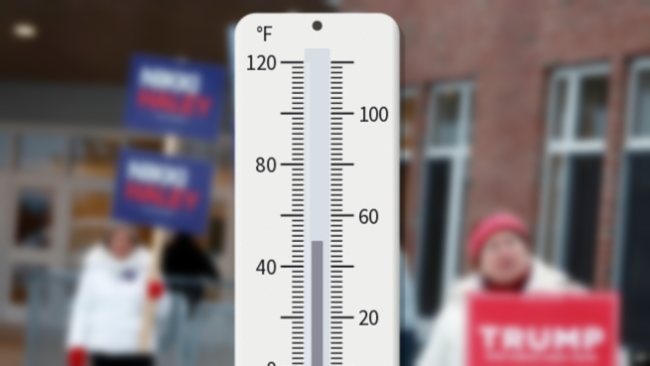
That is value=50 unit=°F
